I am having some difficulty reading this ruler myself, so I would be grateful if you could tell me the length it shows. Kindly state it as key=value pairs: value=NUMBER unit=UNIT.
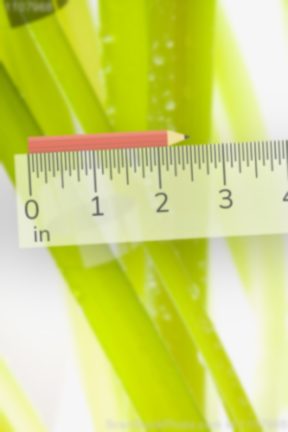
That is value=2.5 unit=in
